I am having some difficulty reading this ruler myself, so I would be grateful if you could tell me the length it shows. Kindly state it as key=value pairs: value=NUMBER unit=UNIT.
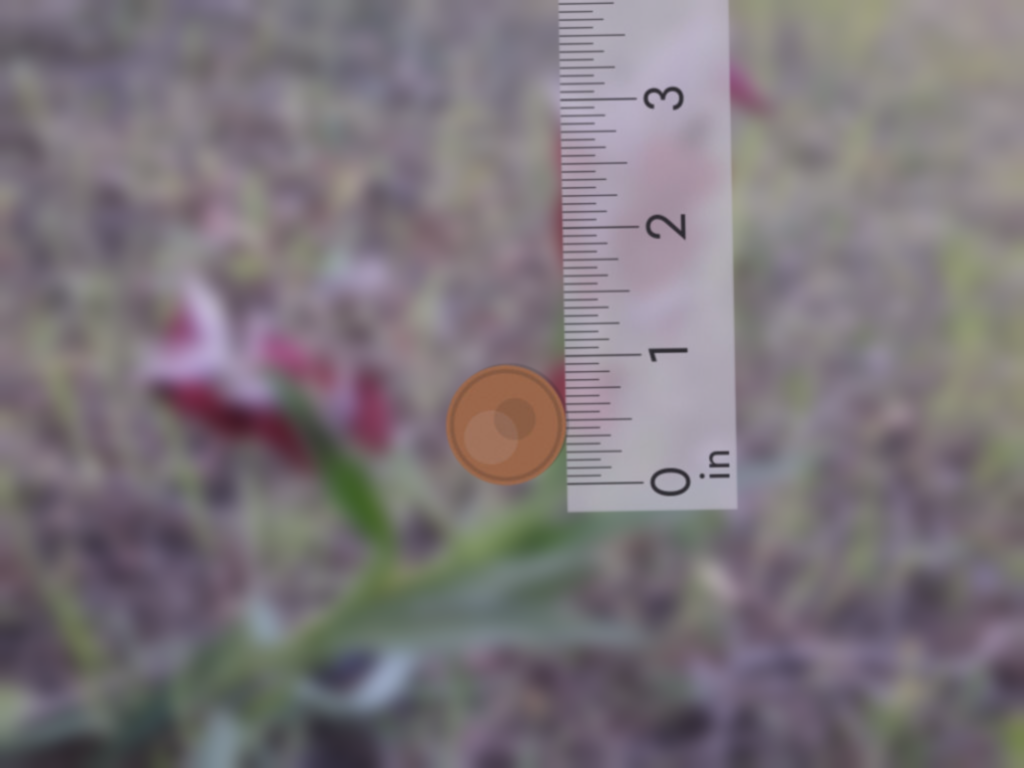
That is value=0.9375 unit=in
